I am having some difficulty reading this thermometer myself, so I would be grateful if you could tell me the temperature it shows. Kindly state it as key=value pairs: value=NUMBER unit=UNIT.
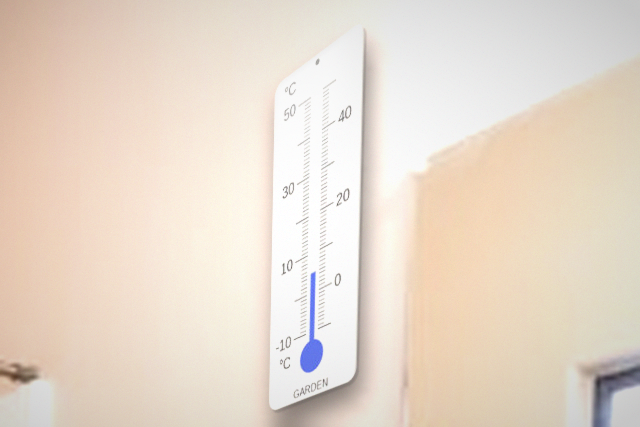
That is value=5 unit=°C
